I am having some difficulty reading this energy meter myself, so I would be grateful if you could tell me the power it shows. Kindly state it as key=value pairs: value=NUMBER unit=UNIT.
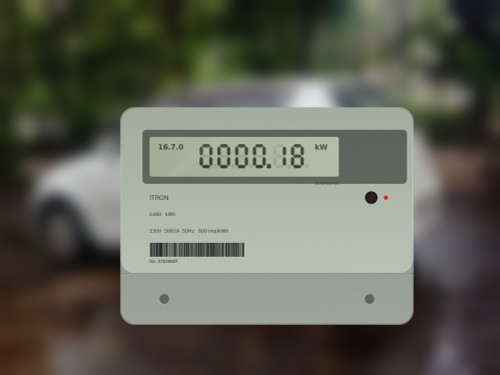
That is value=0.18 unit=kW
